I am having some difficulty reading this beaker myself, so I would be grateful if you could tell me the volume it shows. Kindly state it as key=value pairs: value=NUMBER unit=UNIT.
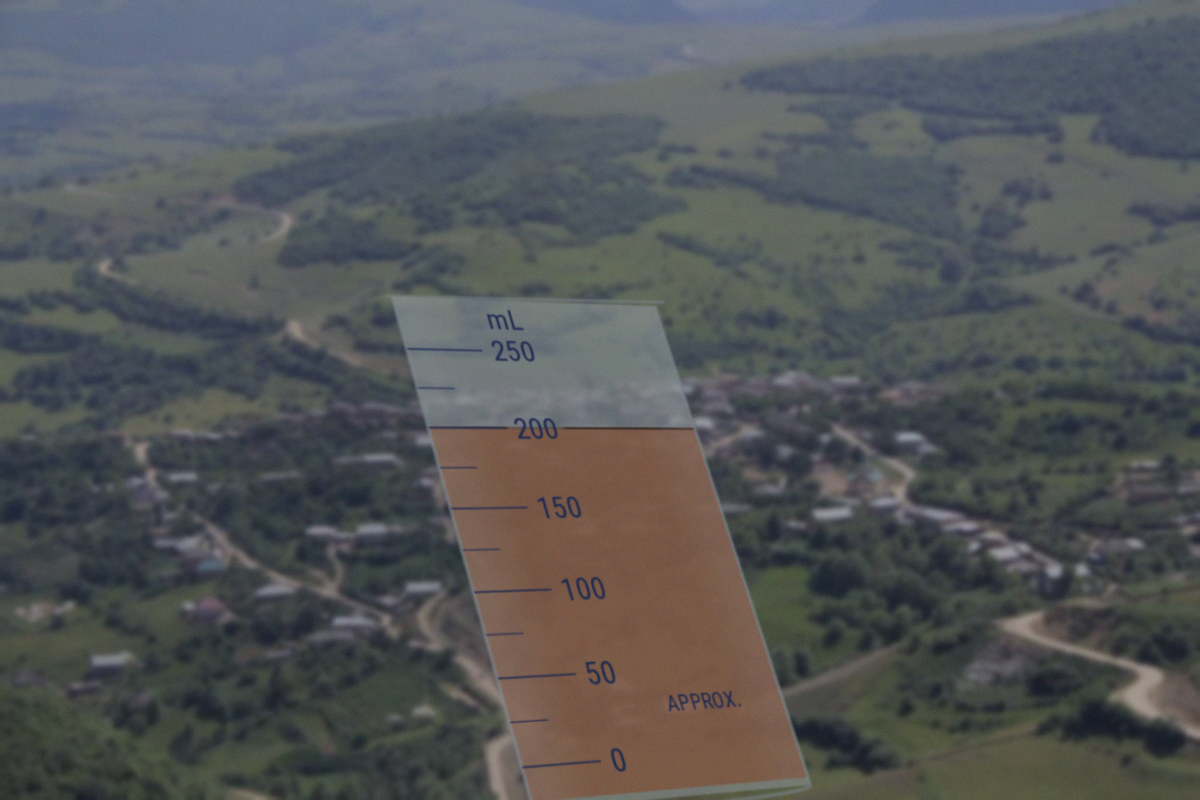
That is value=200 unit=mL
